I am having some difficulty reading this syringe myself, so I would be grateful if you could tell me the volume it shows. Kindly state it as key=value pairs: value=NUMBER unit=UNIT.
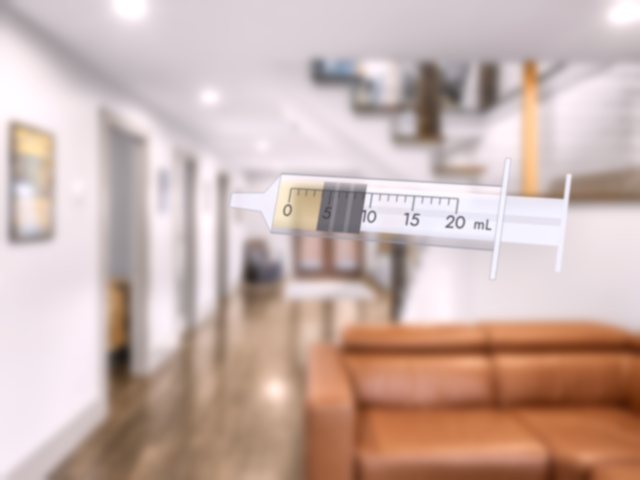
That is value=4 unit=mL
